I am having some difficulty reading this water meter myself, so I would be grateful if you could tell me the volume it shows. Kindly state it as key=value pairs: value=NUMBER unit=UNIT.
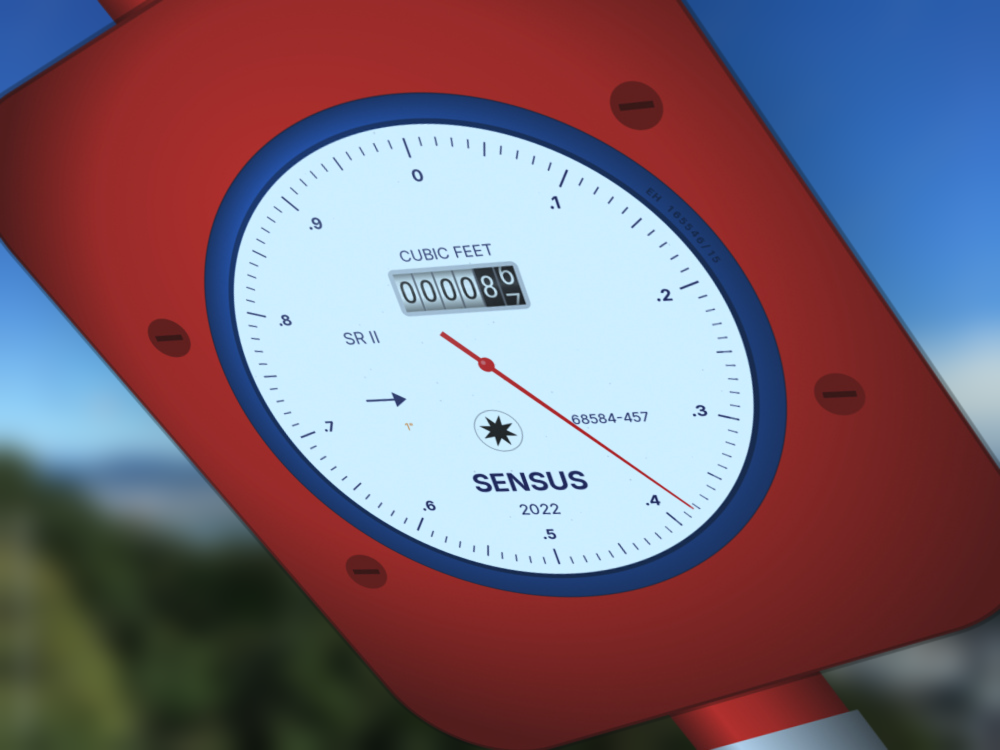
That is value=86.38 unit=ft³
